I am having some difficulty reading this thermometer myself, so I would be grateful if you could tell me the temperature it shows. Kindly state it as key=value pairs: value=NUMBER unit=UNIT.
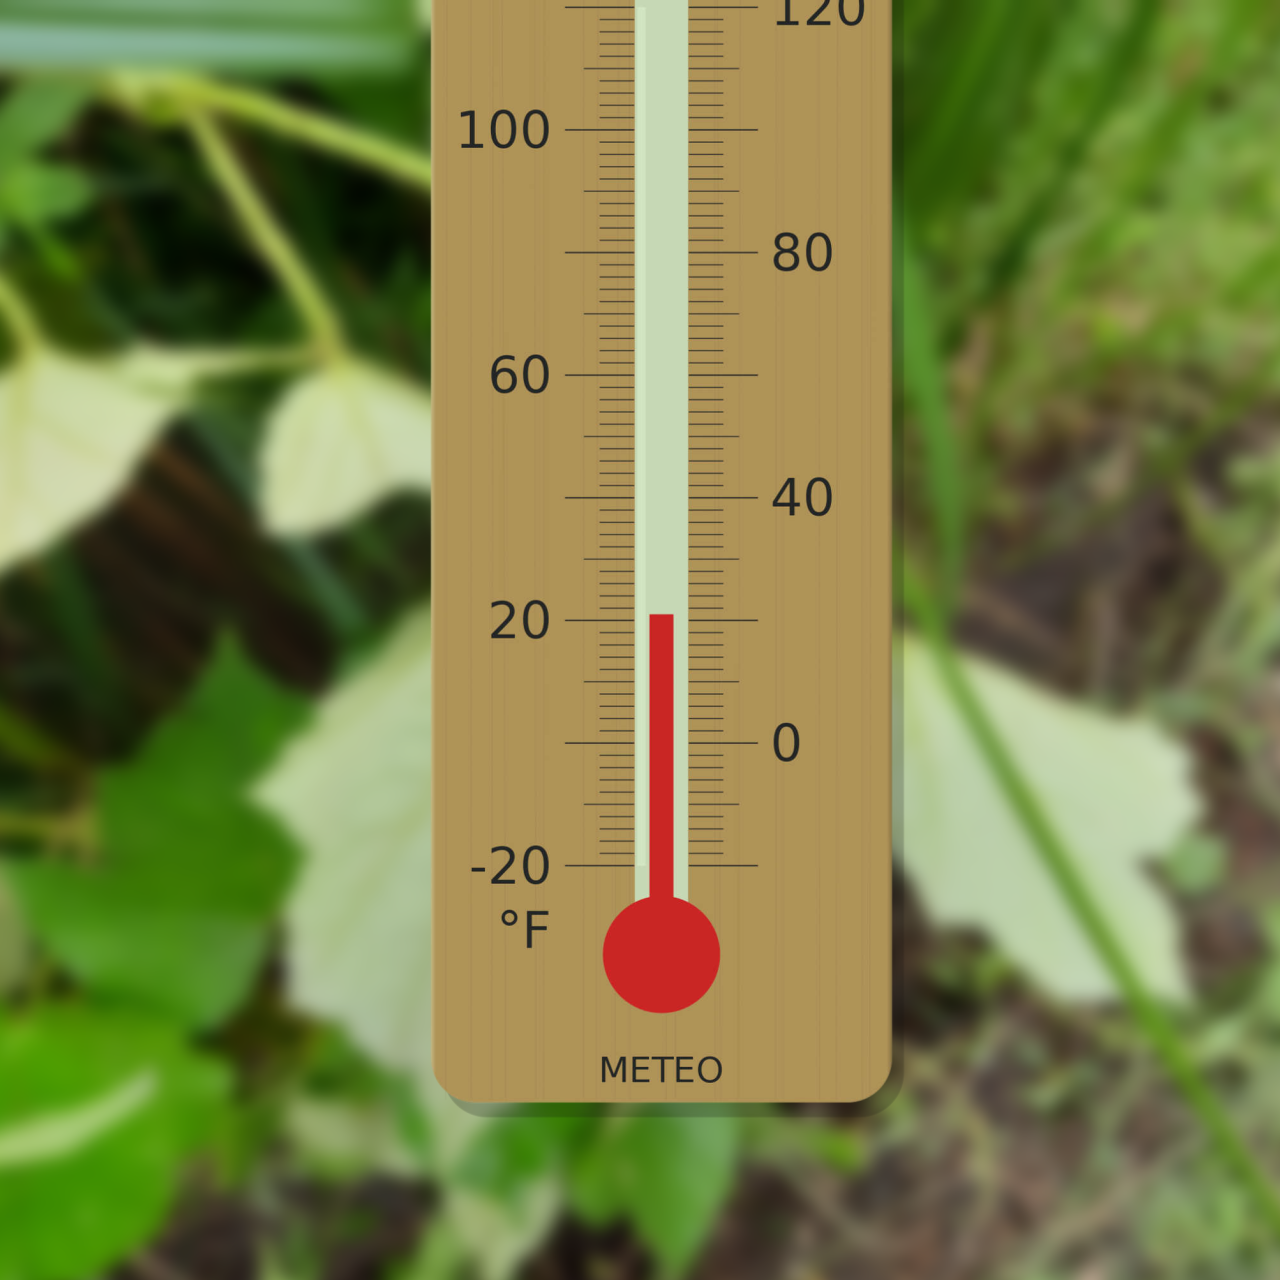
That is value=21 unit=°F
